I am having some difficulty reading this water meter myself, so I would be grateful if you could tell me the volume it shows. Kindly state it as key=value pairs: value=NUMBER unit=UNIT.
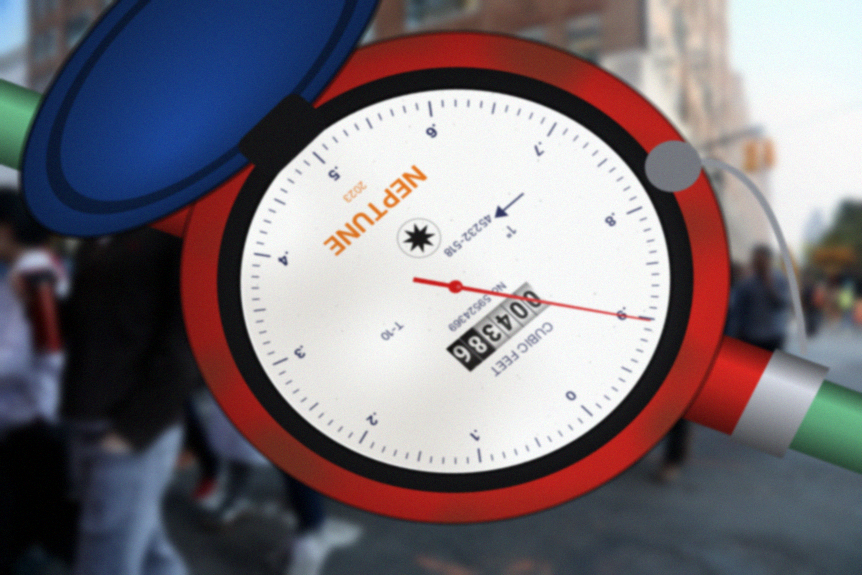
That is value=4385.90 unit=ft³
